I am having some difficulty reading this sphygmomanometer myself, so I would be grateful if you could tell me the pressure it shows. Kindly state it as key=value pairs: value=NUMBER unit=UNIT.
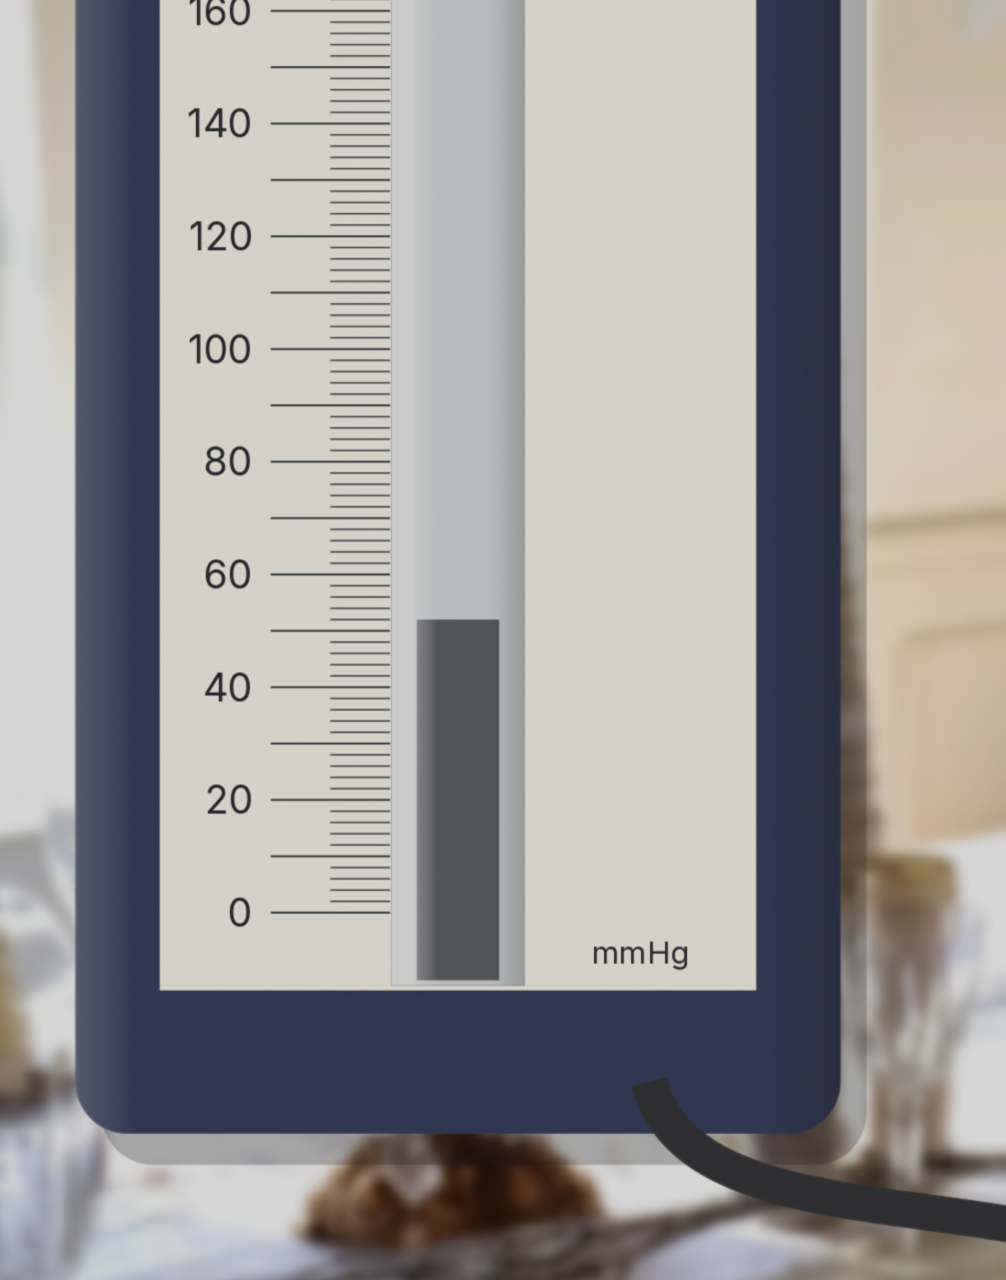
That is value=52 unit=mmHg
